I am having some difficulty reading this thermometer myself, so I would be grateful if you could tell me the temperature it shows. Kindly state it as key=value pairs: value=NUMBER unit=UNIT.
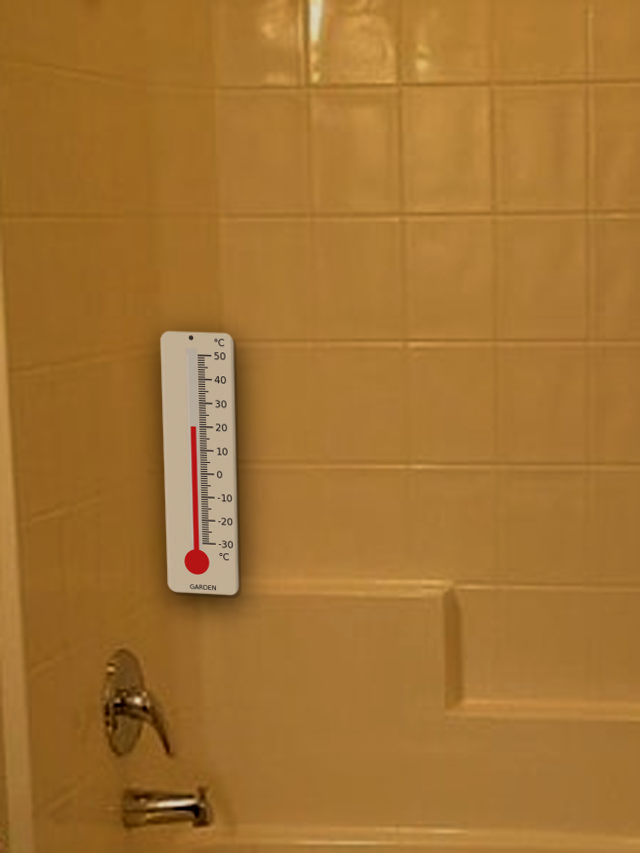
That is value=20 unit=°C
